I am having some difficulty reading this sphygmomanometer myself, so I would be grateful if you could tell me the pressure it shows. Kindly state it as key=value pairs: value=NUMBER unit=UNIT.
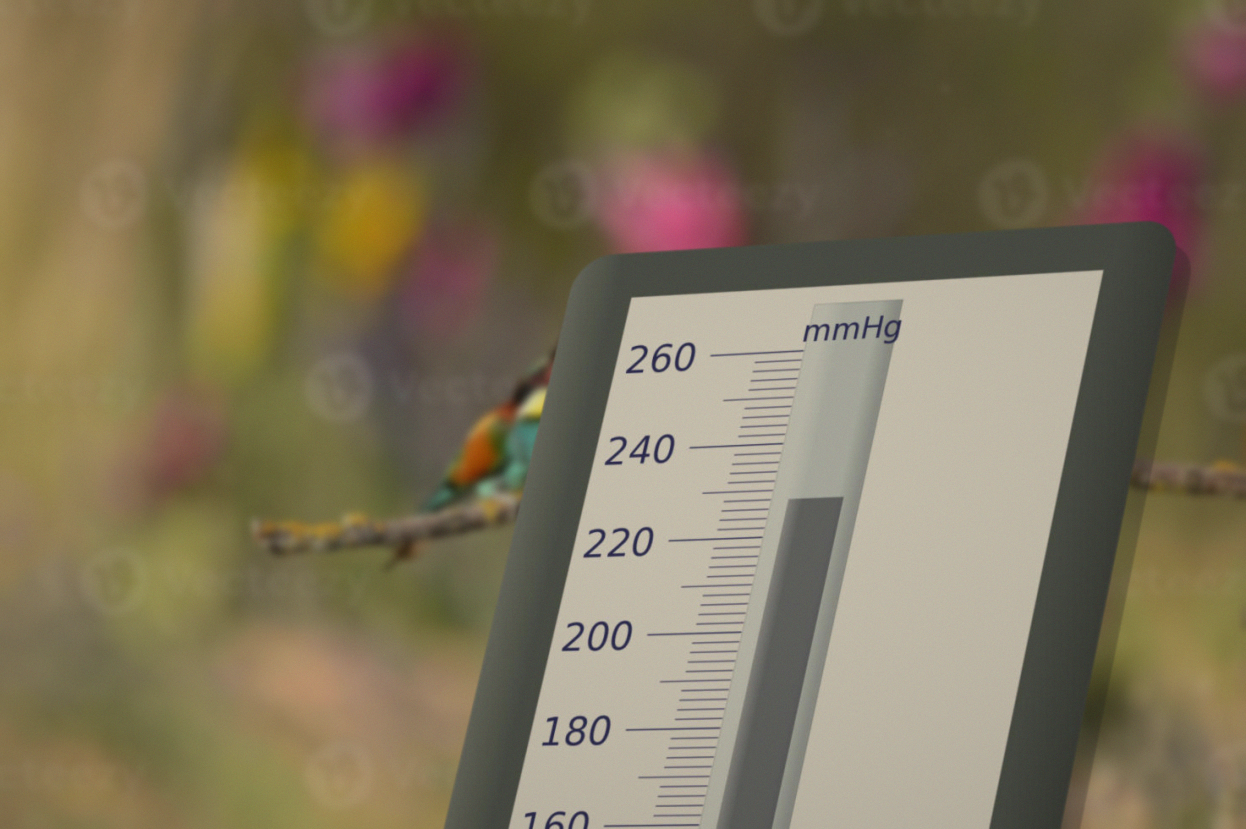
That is value=228 unit=mmHg
